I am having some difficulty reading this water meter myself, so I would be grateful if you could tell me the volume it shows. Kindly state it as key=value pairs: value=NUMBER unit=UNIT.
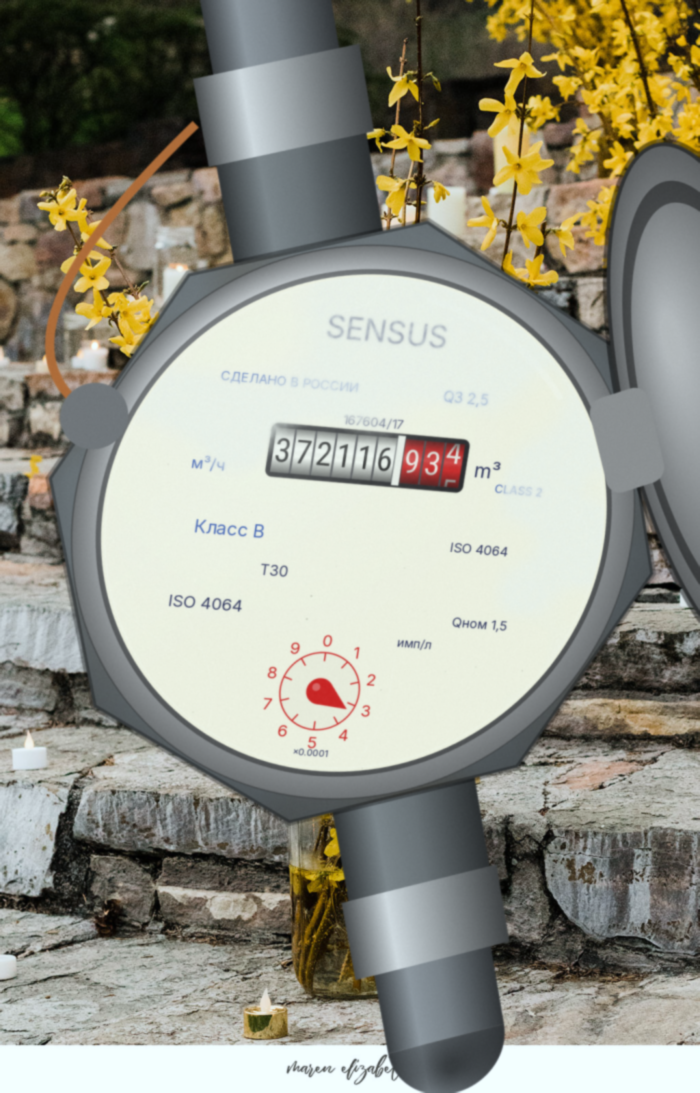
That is value=372116.9343 unit=m³
